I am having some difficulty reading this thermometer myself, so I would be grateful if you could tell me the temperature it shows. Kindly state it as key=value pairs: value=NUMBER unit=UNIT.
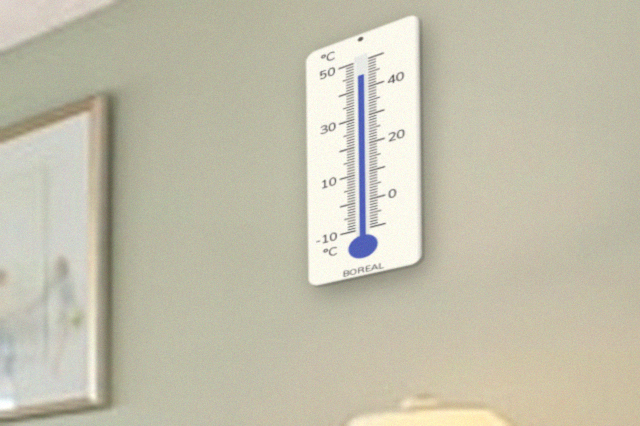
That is value=45 unit=°C
